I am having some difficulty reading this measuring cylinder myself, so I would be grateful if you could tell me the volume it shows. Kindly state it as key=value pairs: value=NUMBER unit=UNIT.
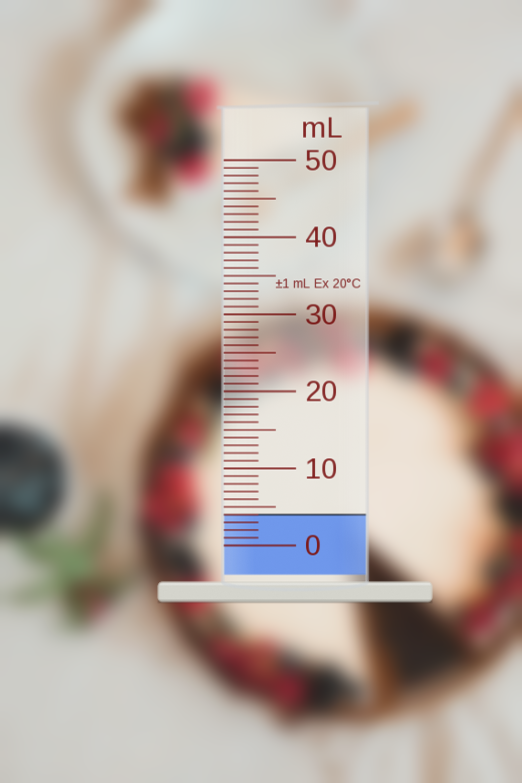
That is value=4 unit=mL
